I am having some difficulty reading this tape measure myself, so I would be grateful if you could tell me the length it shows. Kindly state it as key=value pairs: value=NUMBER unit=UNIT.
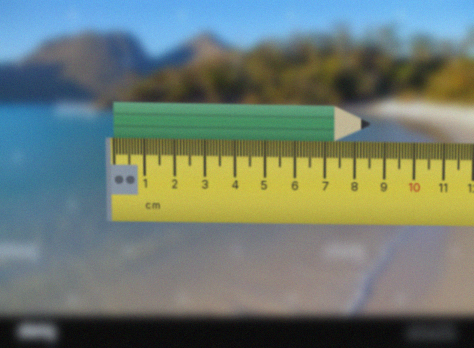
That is value=8.5 unit=cm
